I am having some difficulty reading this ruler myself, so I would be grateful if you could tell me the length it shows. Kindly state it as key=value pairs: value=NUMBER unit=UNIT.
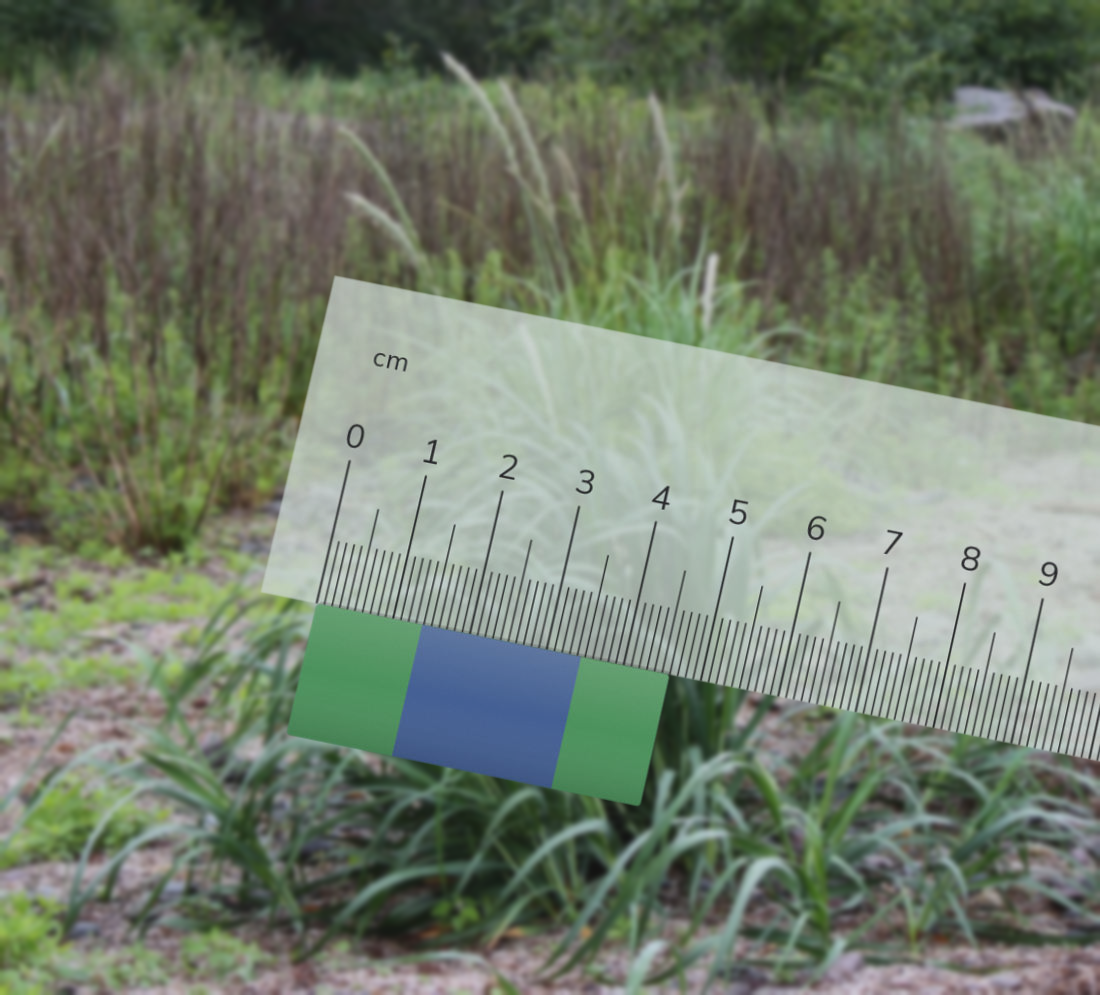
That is value=4.6 unit=cm
